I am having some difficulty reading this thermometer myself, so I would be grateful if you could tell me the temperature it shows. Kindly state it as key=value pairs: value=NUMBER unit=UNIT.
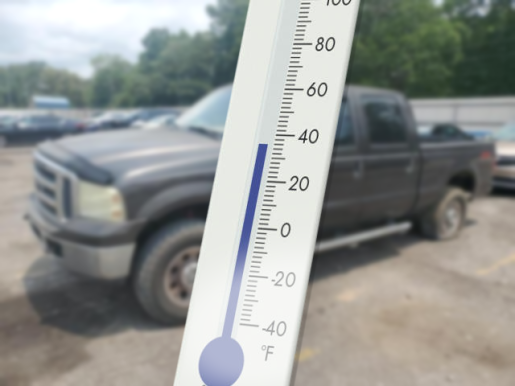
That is value=36 unit=°F
